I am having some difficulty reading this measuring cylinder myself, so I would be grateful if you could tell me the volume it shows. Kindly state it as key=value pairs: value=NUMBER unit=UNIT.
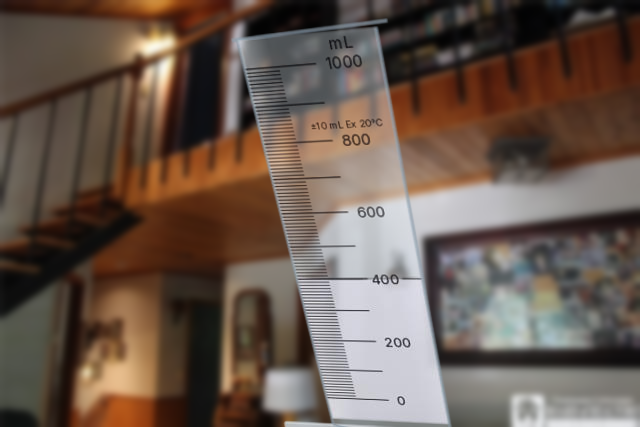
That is value=400 unit=mL
